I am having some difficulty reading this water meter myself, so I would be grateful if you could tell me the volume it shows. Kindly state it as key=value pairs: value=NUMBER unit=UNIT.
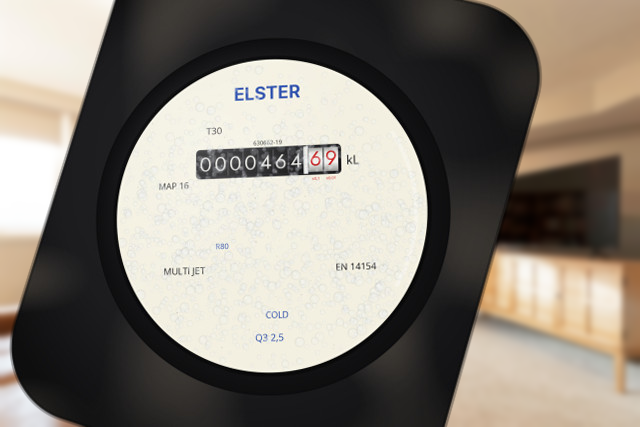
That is value=464.69 unit=kL
